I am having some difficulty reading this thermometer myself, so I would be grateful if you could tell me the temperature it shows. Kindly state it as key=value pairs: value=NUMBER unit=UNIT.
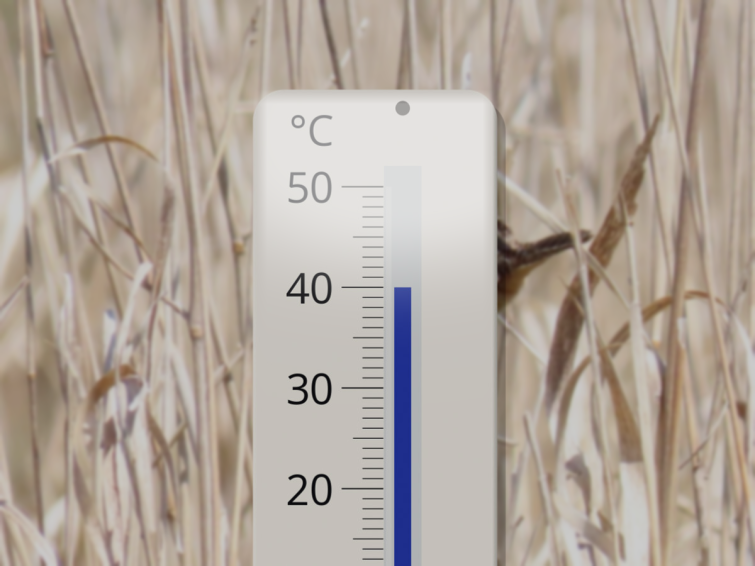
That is value=40 unit=°C
